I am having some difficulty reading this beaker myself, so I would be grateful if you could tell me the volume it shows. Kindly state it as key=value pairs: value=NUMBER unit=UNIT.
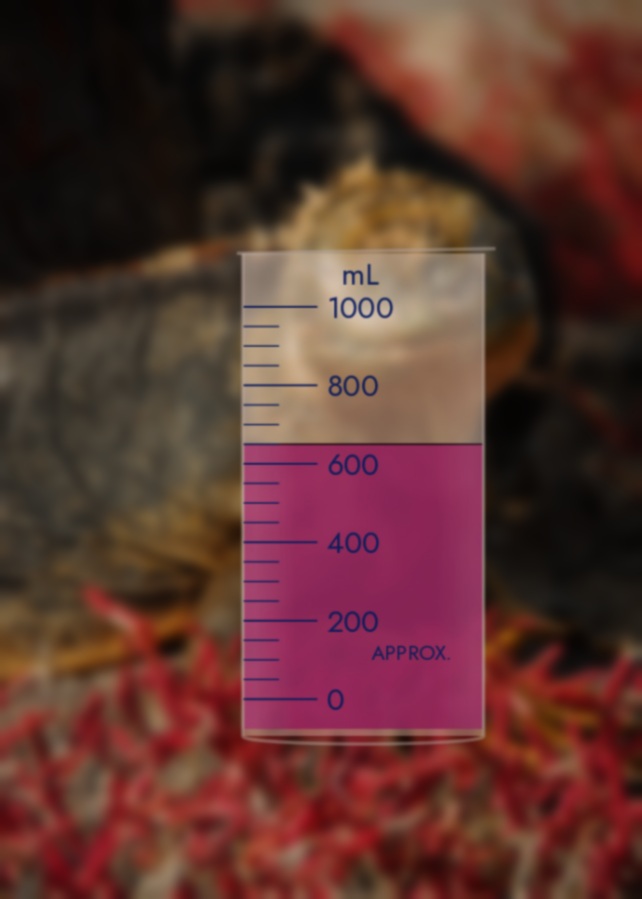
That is value=650 unit=mL
